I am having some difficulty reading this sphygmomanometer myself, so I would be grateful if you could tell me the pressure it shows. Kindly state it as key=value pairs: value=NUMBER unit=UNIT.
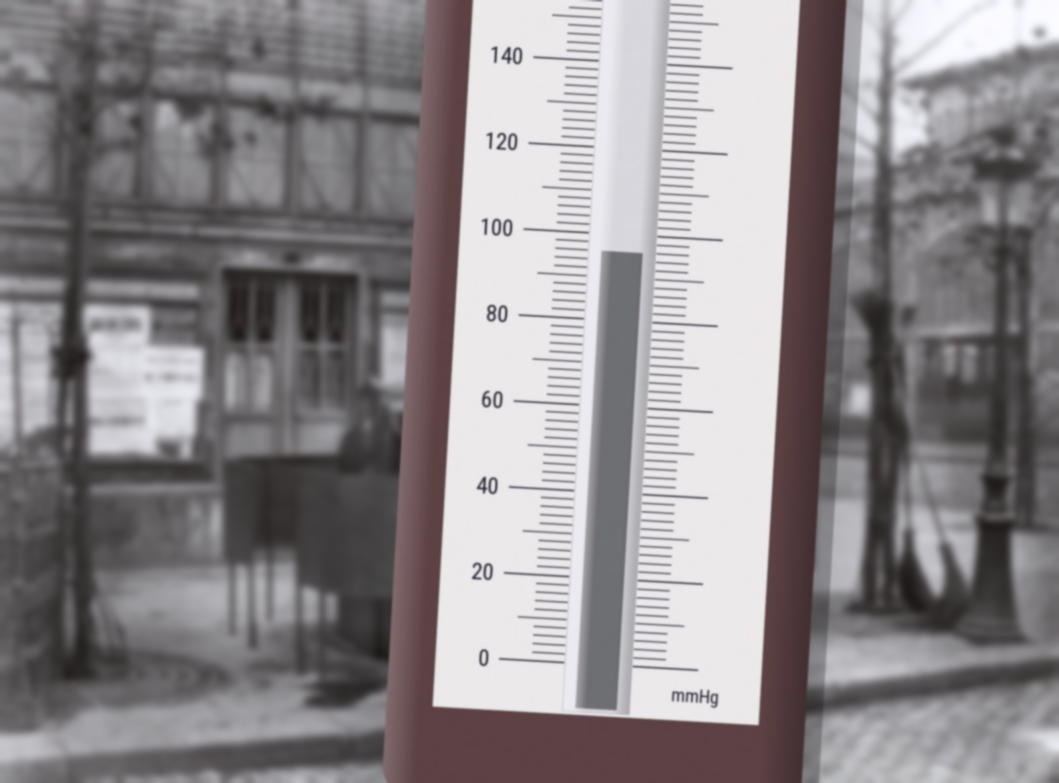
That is value=96 unit=mmHg
